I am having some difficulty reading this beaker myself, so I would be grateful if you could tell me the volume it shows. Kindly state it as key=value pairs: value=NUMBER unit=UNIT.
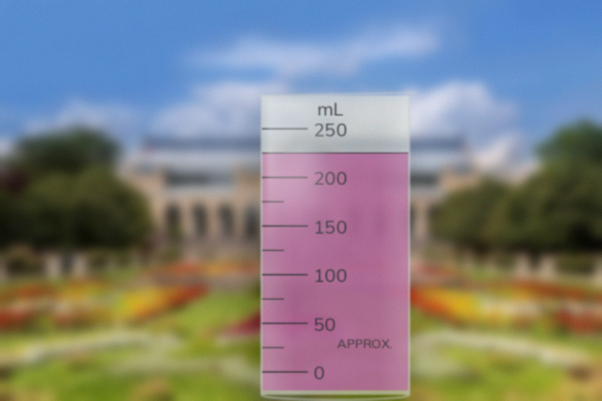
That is value=225 unit=mL
